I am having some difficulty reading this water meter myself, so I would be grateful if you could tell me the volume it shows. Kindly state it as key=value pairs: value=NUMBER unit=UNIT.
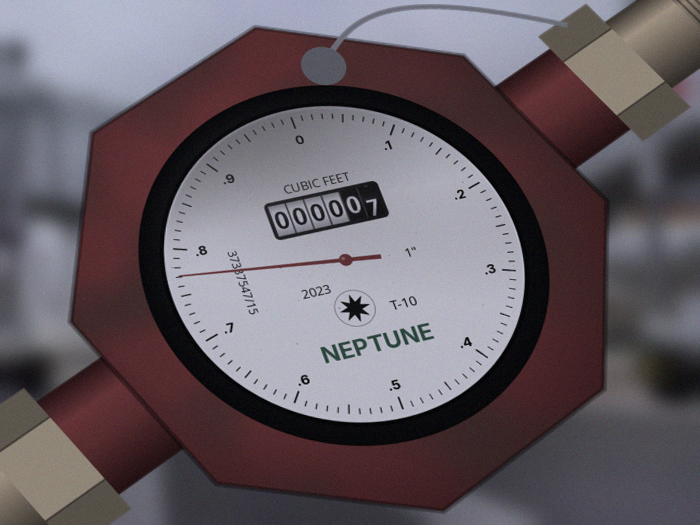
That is value=6.77 unit=ft³
